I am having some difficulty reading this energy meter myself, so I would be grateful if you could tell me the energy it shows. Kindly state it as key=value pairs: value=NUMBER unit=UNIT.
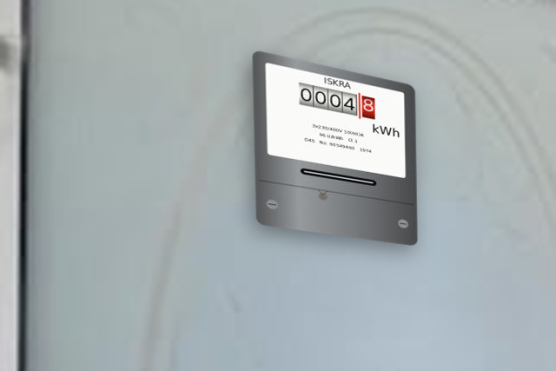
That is value=4.8 unit=kWh
